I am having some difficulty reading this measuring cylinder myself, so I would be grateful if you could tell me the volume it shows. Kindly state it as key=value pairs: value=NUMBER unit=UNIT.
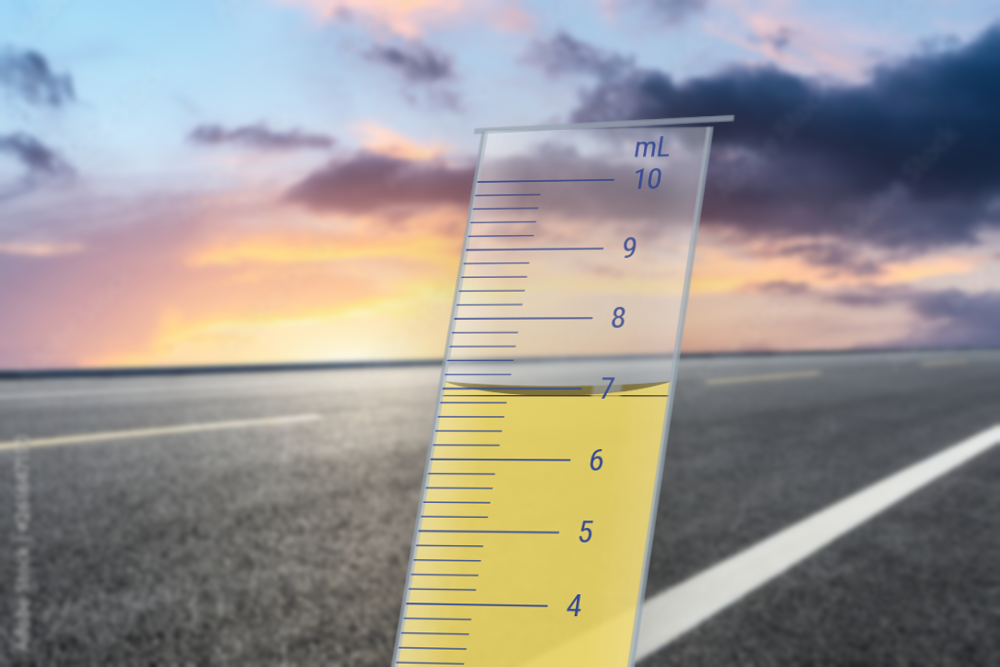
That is value=6.9 unit=mL
